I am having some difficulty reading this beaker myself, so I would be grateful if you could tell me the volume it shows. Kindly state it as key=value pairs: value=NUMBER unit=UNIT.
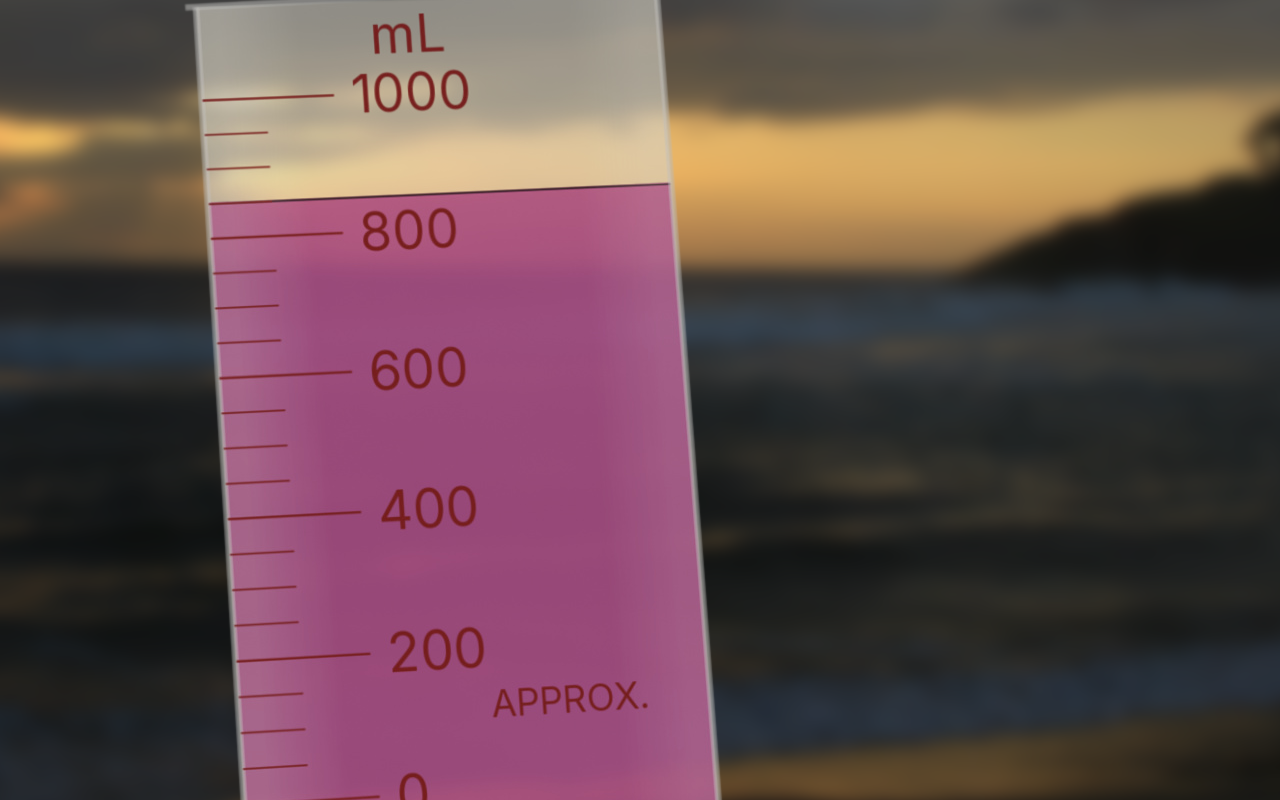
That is value=850 unit=mL
